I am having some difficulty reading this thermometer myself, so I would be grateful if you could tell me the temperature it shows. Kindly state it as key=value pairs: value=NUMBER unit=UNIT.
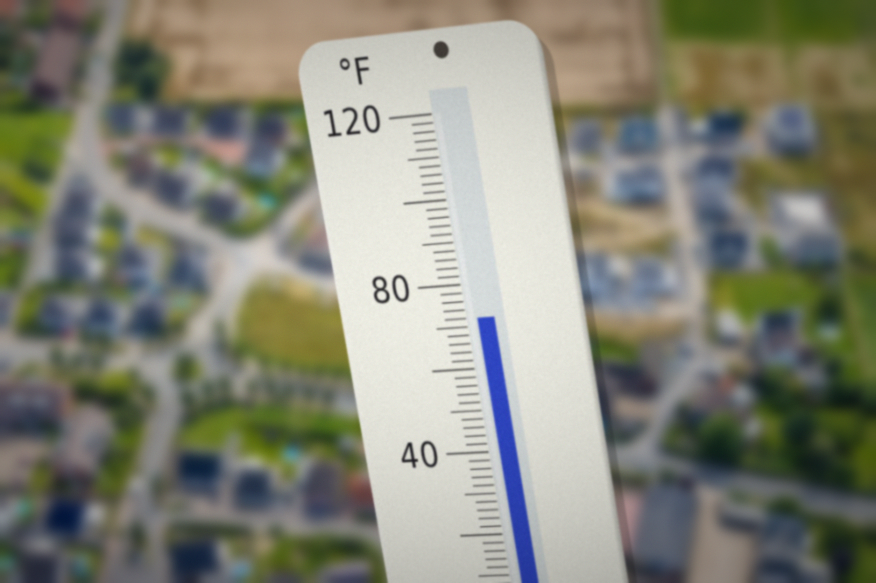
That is value=72 unit=°F
